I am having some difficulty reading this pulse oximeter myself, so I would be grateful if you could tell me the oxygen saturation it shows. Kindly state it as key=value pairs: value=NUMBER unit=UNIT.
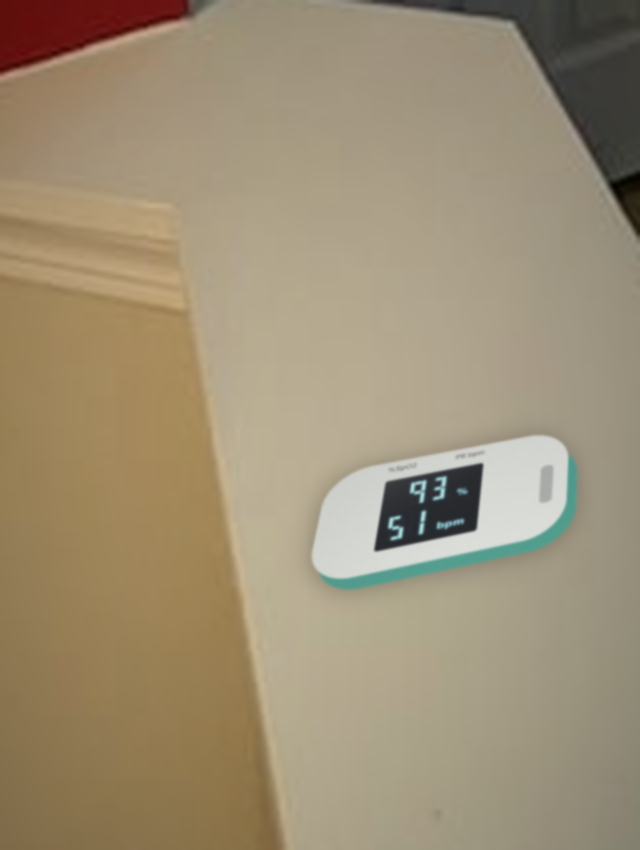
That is value=93 unit=%
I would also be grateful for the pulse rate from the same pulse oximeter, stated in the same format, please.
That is value=51 unit=bpm
